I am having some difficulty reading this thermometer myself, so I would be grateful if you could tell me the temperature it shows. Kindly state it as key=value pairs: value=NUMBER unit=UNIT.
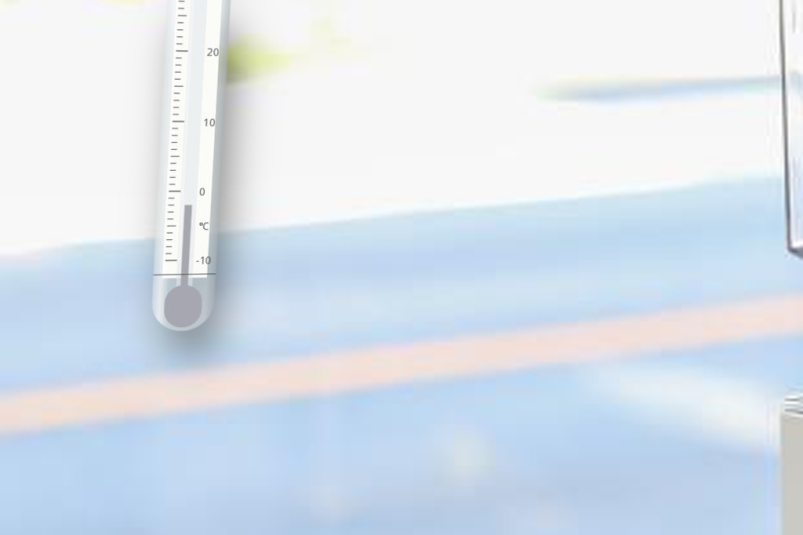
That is value=-2 unit=°C
